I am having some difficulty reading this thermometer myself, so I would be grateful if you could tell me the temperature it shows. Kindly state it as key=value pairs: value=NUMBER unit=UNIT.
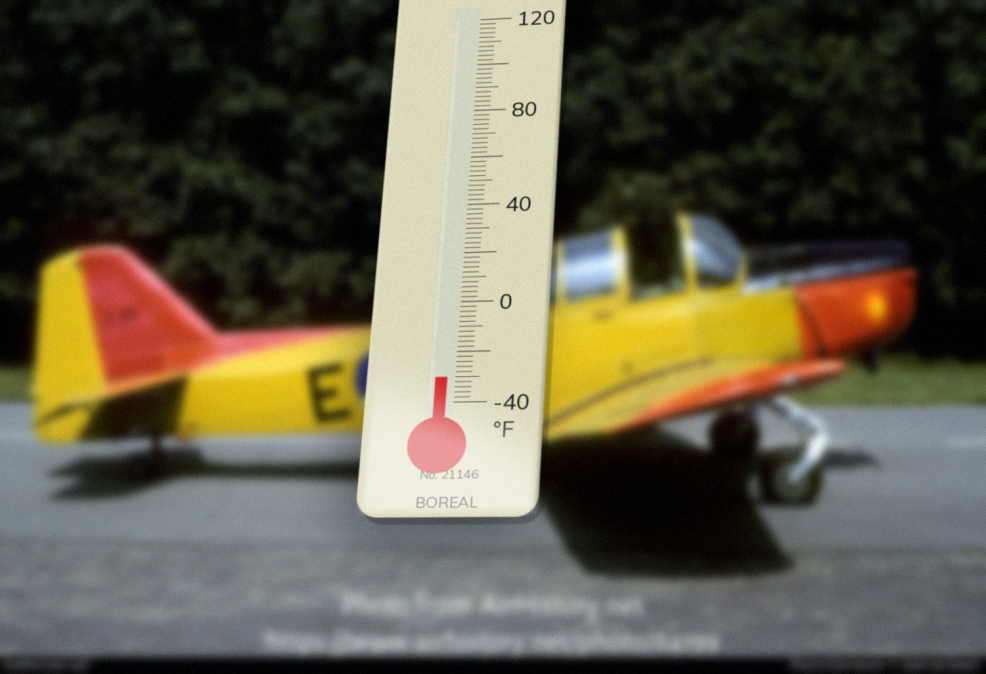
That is value=-30 unit=°F
